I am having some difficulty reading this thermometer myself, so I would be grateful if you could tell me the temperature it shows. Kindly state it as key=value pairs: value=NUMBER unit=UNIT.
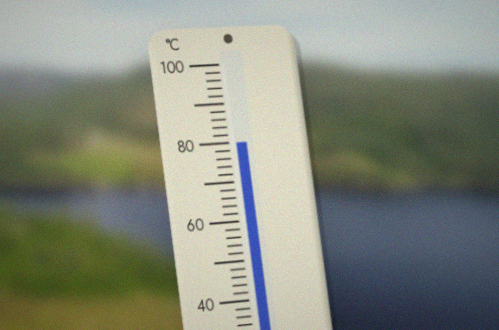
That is value=80 unit=°C
